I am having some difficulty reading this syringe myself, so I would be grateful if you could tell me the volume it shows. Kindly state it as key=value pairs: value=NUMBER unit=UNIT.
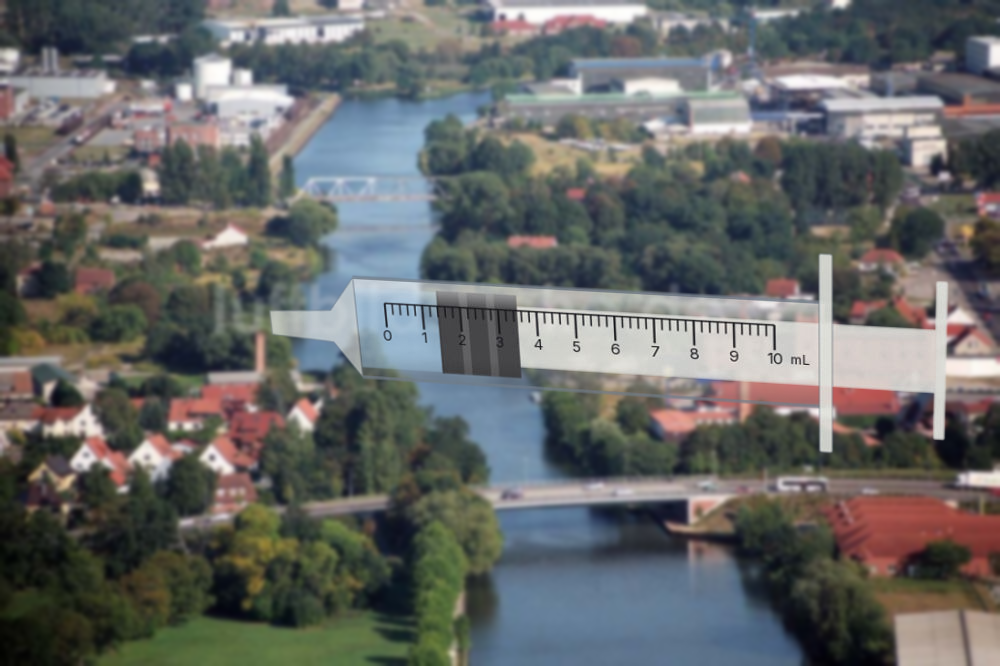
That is value=1.4 unit=mL
